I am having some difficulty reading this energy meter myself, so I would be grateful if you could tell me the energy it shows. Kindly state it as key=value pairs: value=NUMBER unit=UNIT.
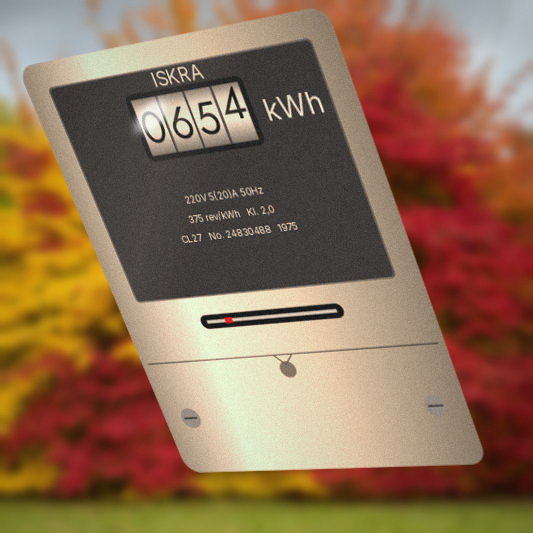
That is value=654 unit=kWh
